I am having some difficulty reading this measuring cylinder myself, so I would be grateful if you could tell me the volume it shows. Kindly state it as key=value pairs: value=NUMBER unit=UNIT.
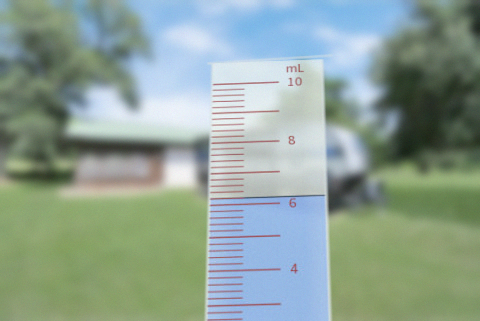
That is value=6.2 unit=mL
